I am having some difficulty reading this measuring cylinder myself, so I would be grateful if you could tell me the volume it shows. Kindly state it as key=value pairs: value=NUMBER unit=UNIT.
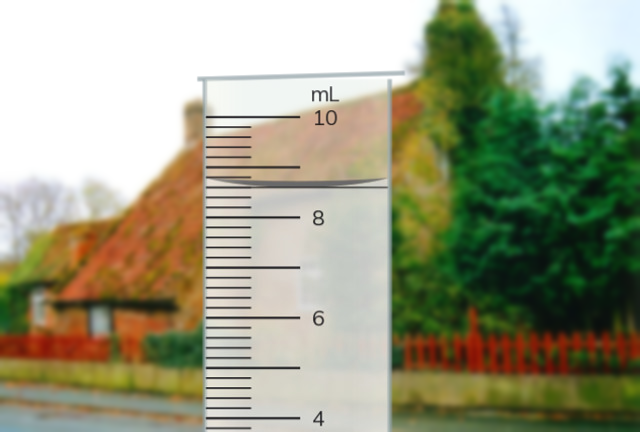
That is value=8.6 unit=mL
